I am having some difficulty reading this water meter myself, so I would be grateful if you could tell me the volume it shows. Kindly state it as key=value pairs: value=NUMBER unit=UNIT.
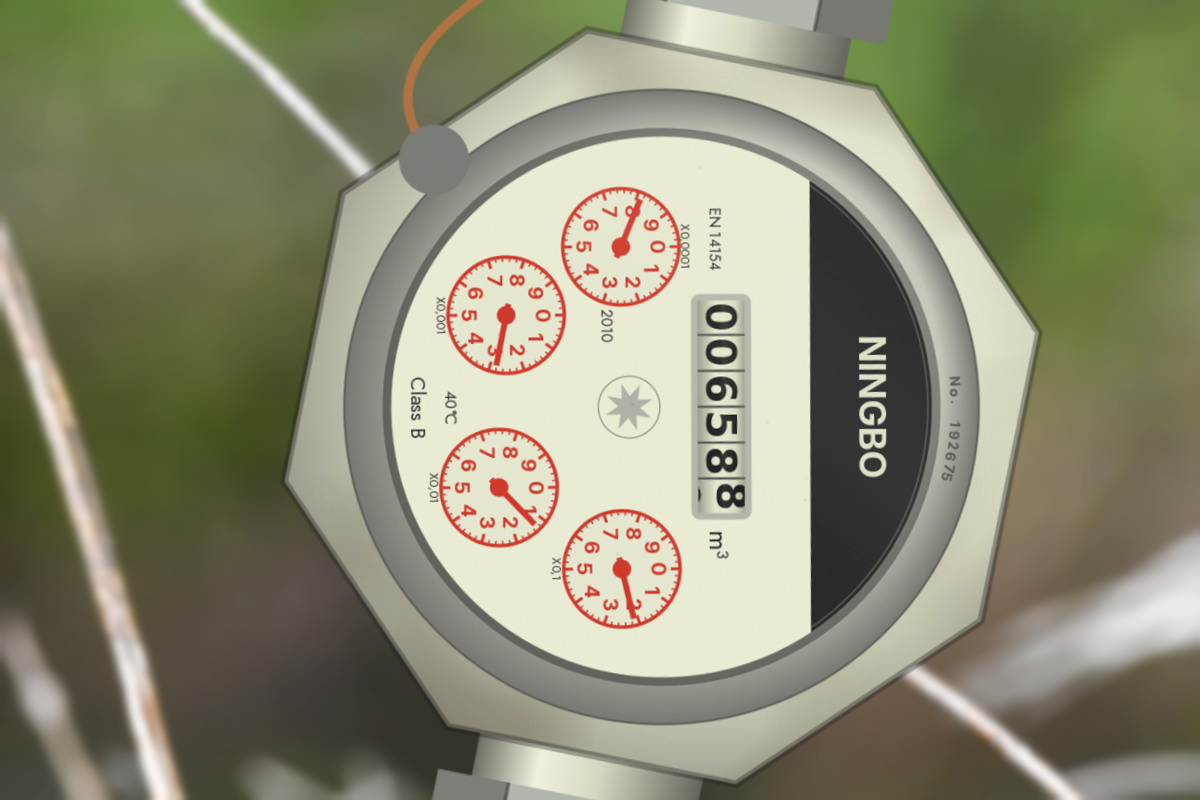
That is value=6588.2128 unit=m³
